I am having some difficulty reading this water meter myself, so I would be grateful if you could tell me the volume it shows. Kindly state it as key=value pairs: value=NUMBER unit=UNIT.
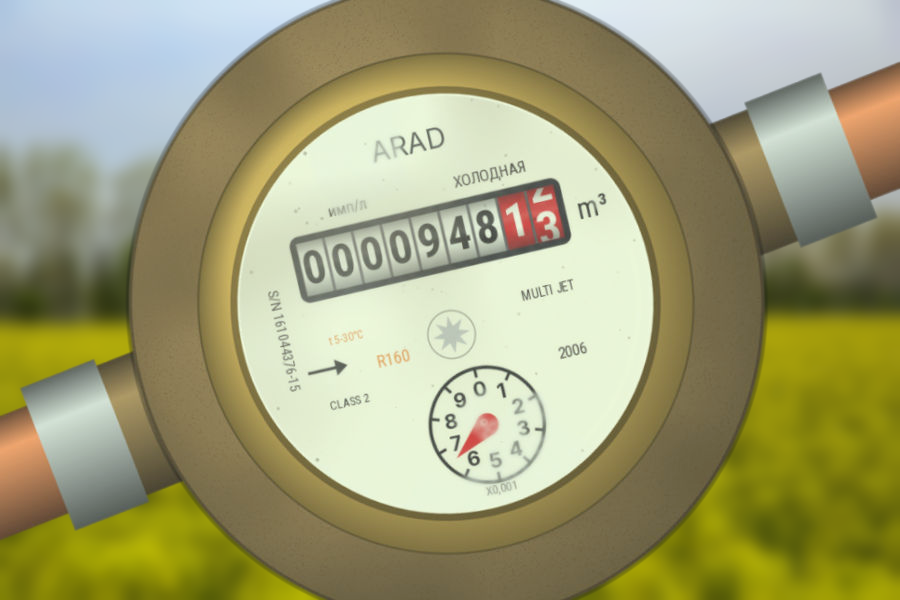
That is value=948.126 unit=m³
